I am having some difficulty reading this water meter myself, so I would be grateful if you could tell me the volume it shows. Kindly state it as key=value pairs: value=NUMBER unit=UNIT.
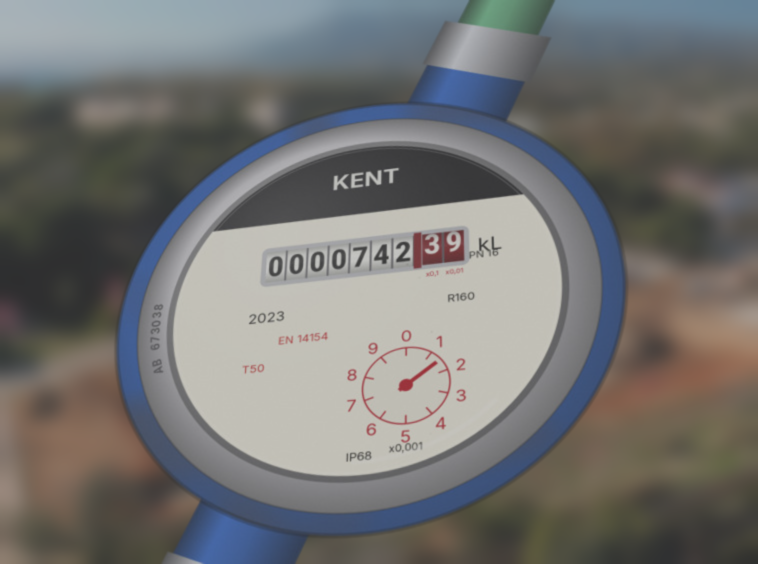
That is value=742.391 unit=kL
